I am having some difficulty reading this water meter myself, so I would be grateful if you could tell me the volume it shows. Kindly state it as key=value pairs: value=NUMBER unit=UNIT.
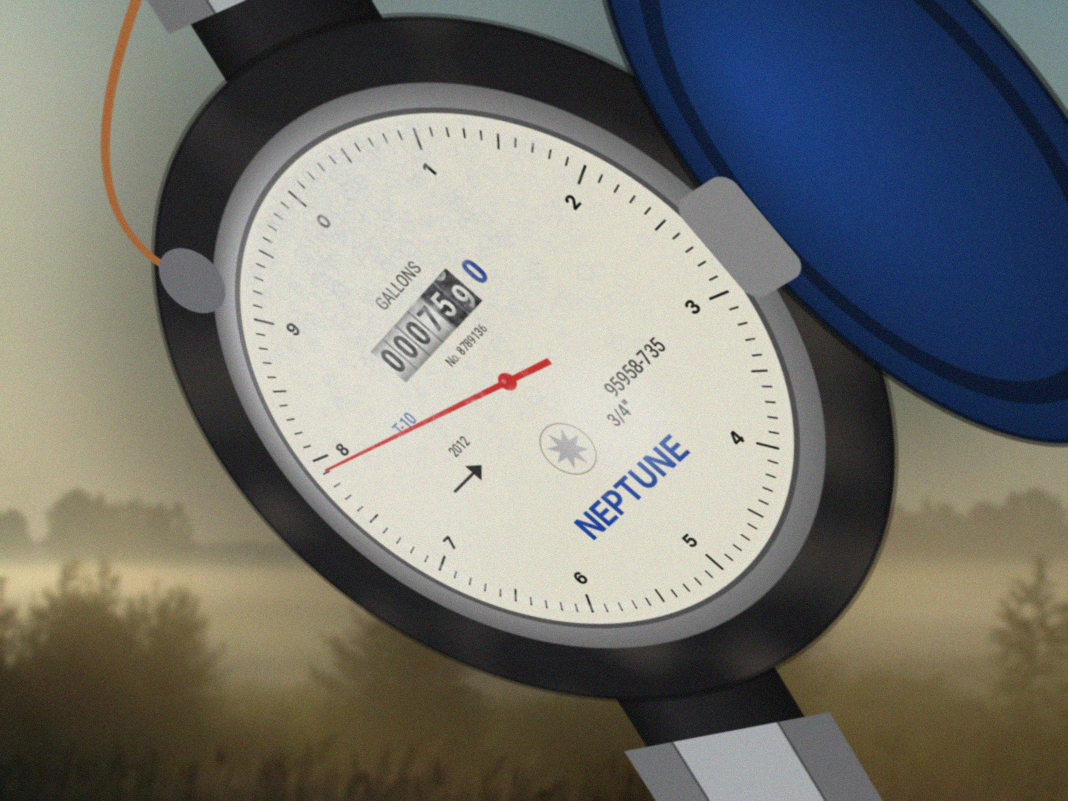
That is value=7587.9 unit=gal
